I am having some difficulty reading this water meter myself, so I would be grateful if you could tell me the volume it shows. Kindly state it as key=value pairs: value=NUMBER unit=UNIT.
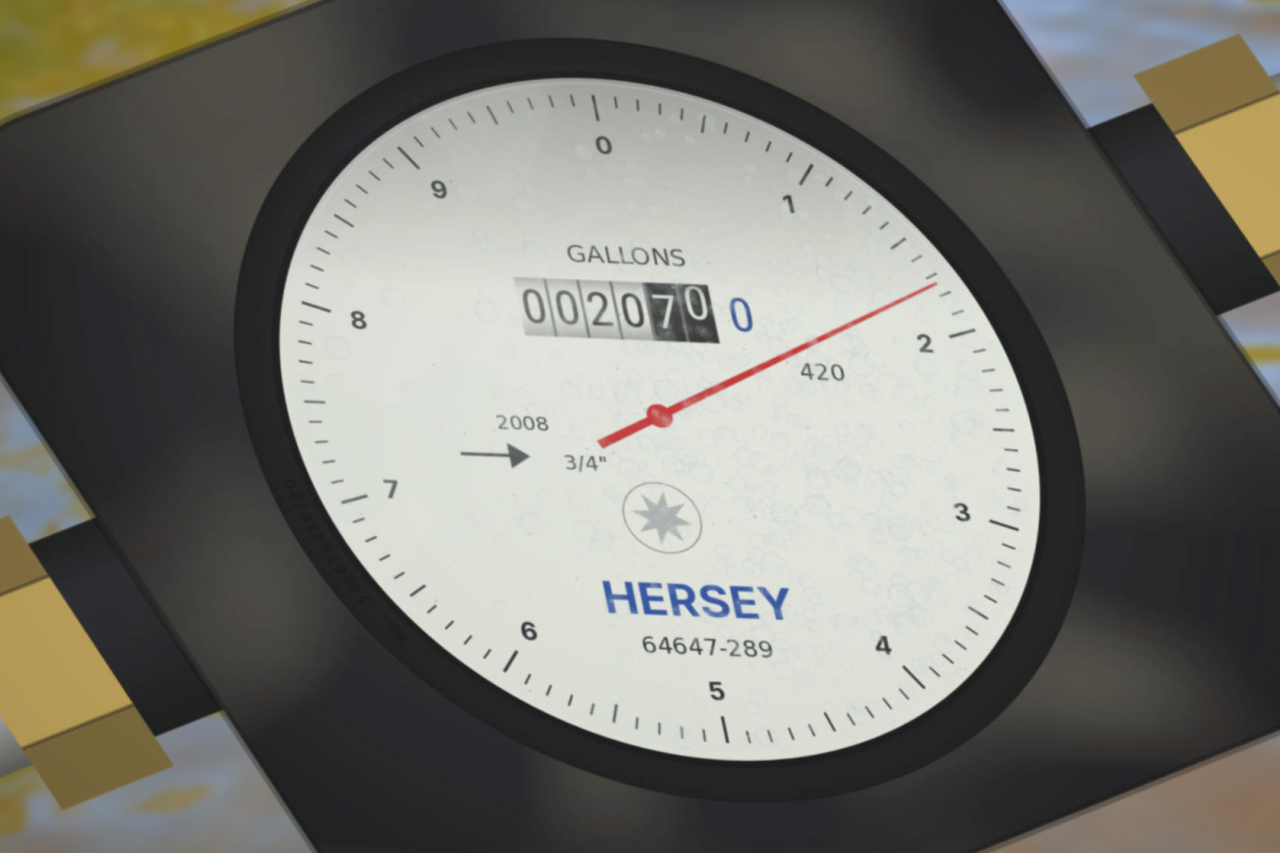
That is value=20701.7 unit=gal
